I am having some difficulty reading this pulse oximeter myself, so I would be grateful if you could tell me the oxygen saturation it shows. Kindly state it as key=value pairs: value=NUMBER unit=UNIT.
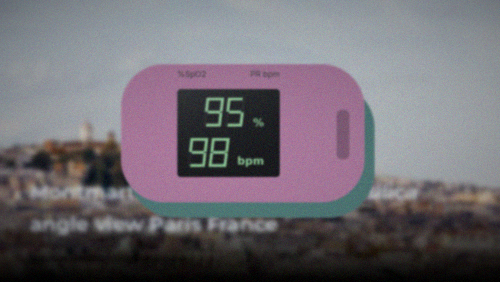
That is value=95 unit=%
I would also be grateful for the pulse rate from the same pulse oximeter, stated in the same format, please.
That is value=98 unit=bpm
